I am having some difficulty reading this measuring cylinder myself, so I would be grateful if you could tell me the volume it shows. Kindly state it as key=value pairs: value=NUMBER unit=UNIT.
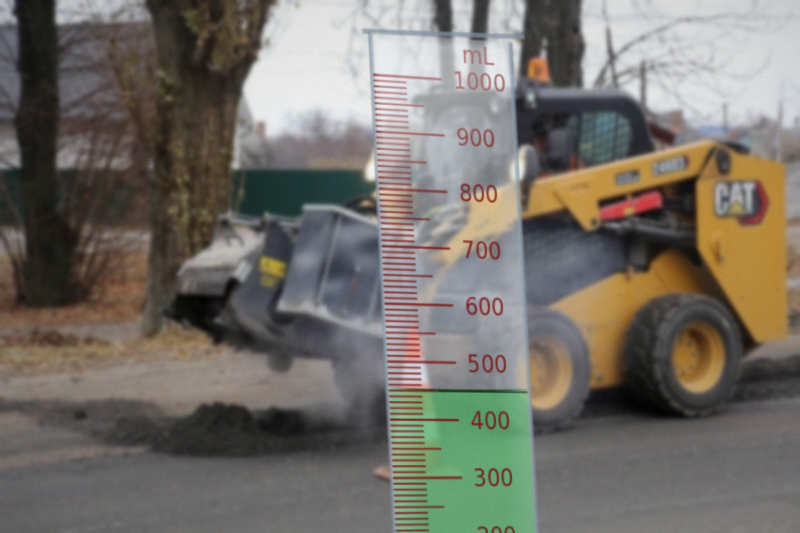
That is value=450 unit=mL
